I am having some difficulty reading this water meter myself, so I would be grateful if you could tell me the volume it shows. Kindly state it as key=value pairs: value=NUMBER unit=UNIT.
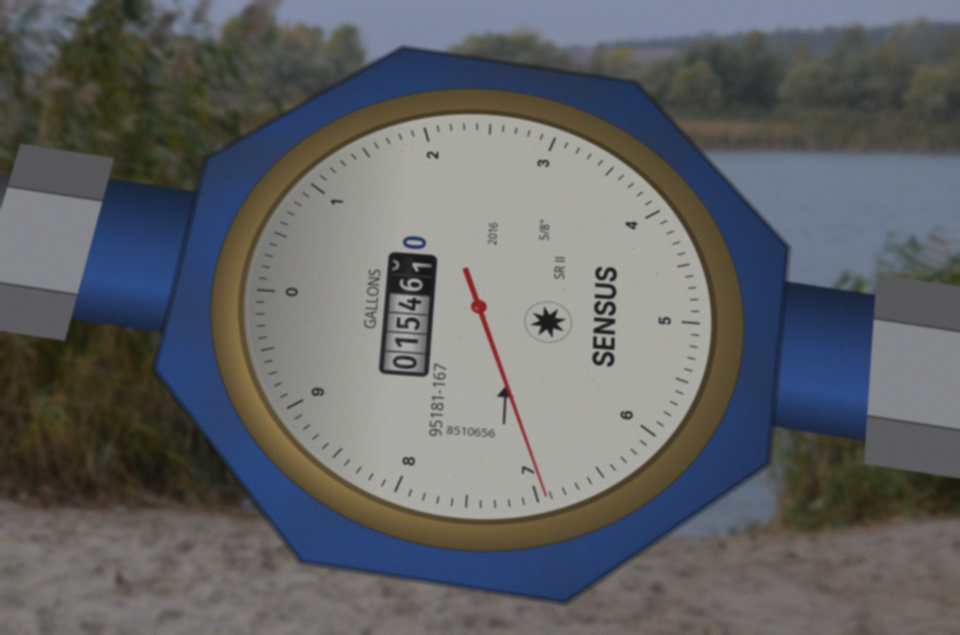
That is value=154606.9 unit=gal
